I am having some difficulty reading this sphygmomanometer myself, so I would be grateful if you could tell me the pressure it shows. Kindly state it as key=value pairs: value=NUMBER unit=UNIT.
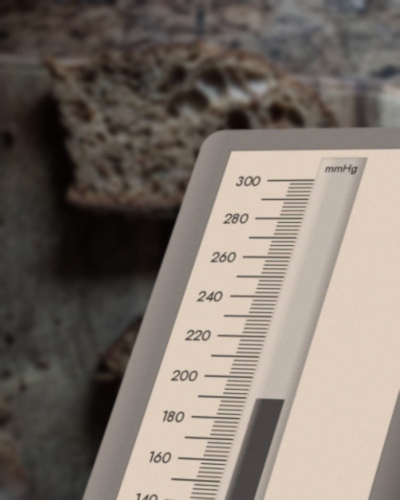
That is value=190 unit=mmHg
